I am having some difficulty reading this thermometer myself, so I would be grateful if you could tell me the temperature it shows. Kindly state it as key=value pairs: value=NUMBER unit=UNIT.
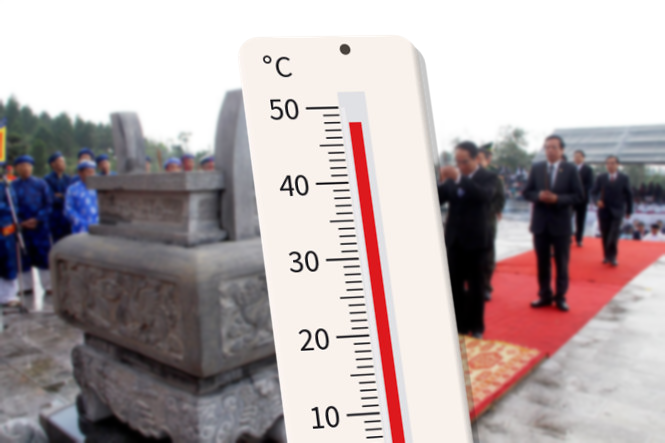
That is value=48 unit=°C
